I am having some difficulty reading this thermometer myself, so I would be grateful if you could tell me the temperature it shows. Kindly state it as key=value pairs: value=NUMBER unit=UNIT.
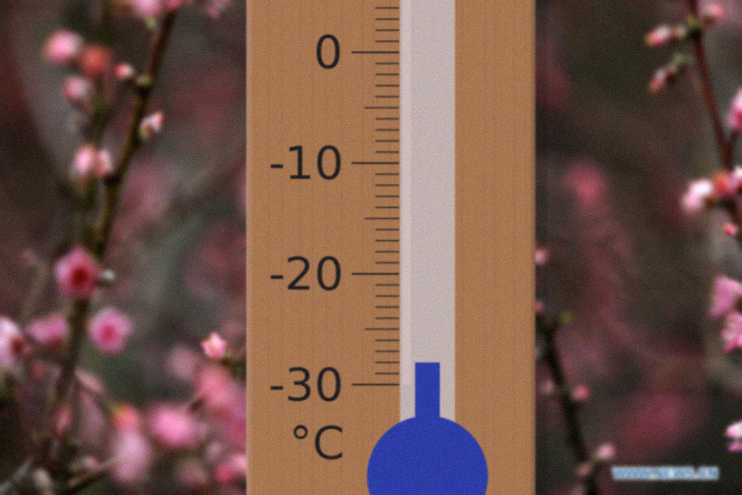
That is value=-28 unit=°C
